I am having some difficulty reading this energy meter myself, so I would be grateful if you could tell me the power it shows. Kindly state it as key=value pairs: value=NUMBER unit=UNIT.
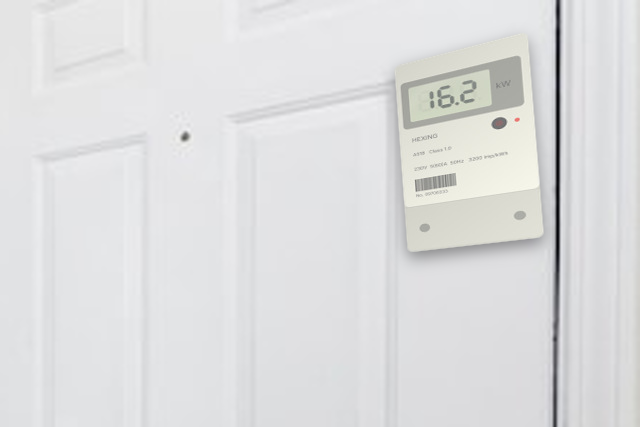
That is value=16.2 unit=kW
